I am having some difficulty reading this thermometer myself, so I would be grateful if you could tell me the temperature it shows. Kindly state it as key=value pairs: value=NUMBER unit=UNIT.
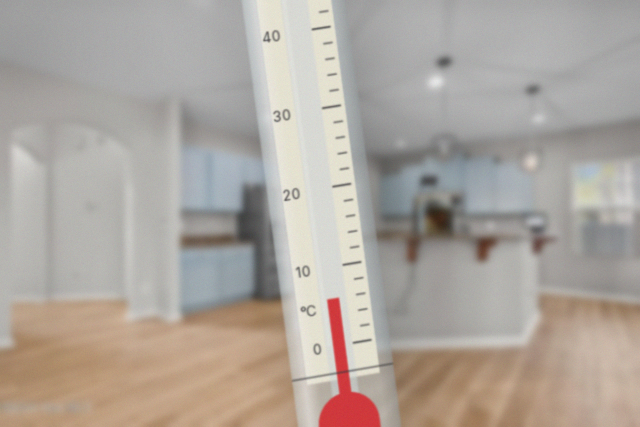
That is value=6 unit=°C
